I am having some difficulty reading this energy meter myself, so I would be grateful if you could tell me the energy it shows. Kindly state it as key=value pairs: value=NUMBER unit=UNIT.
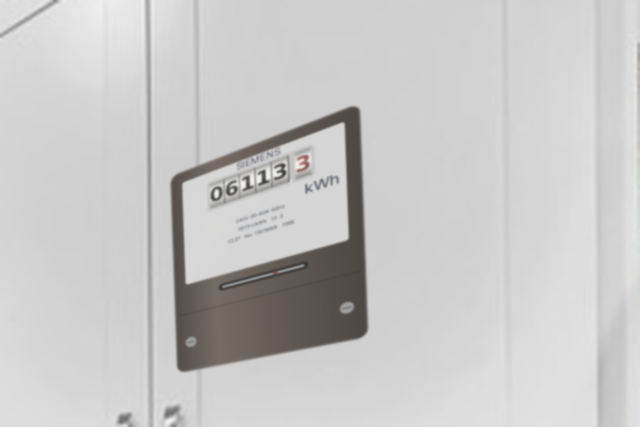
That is value=6113.3 unit=kWh
